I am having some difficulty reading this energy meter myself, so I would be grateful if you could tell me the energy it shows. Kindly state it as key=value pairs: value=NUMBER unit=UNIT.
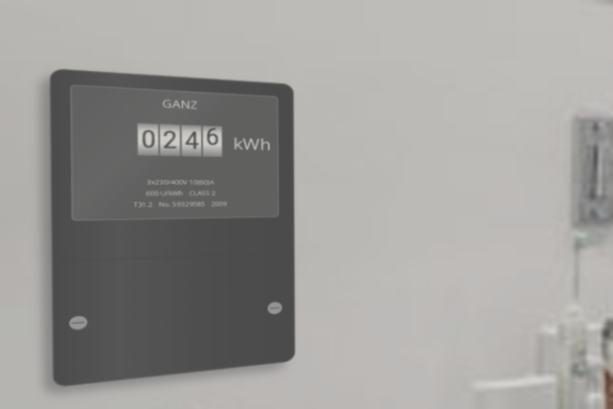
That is value=246 unit=kWh
